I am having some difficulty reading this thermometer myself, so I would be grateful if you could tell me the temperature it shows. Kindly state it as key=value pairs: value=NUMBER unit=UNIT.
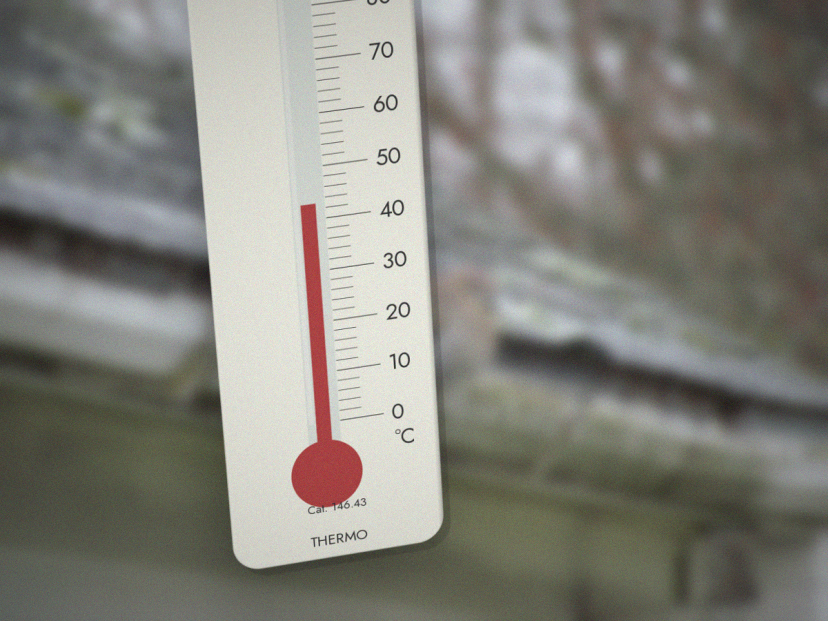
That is value=43 unit=°C
